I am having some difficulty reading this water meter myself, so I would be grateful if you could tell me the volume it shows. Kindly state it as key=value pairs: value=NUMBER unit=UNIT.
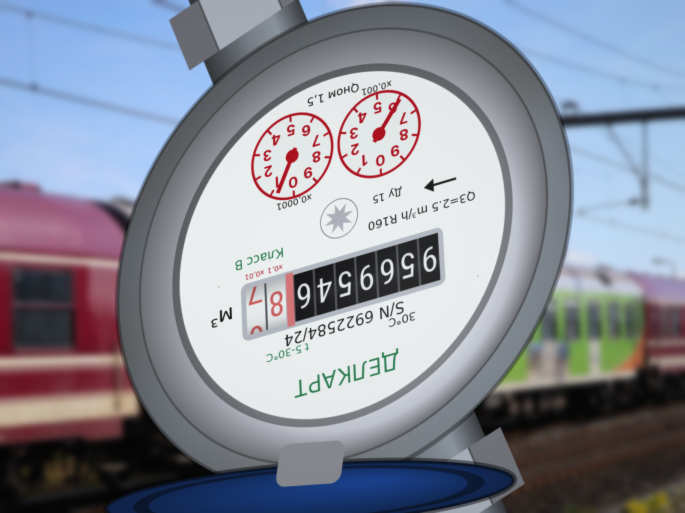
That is value=9569546.8660 unit=m³
